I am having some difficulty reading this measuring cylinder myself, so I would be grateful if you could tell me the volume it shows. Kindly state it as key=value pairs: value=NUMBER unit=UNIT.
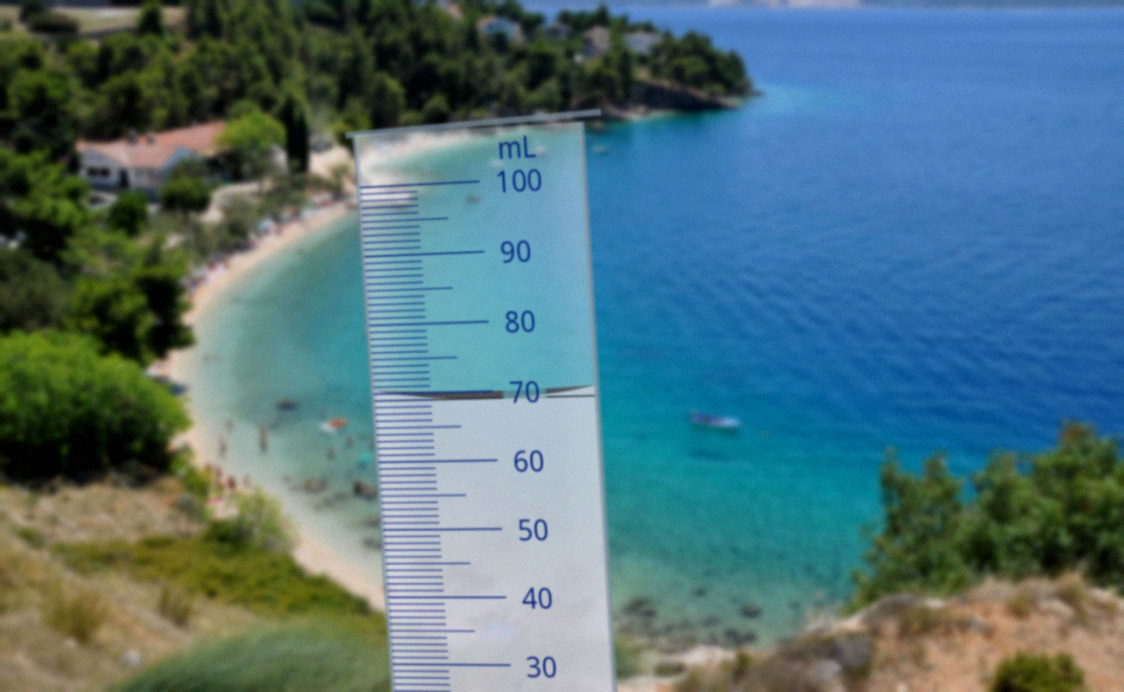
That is value=69 unit=mL
